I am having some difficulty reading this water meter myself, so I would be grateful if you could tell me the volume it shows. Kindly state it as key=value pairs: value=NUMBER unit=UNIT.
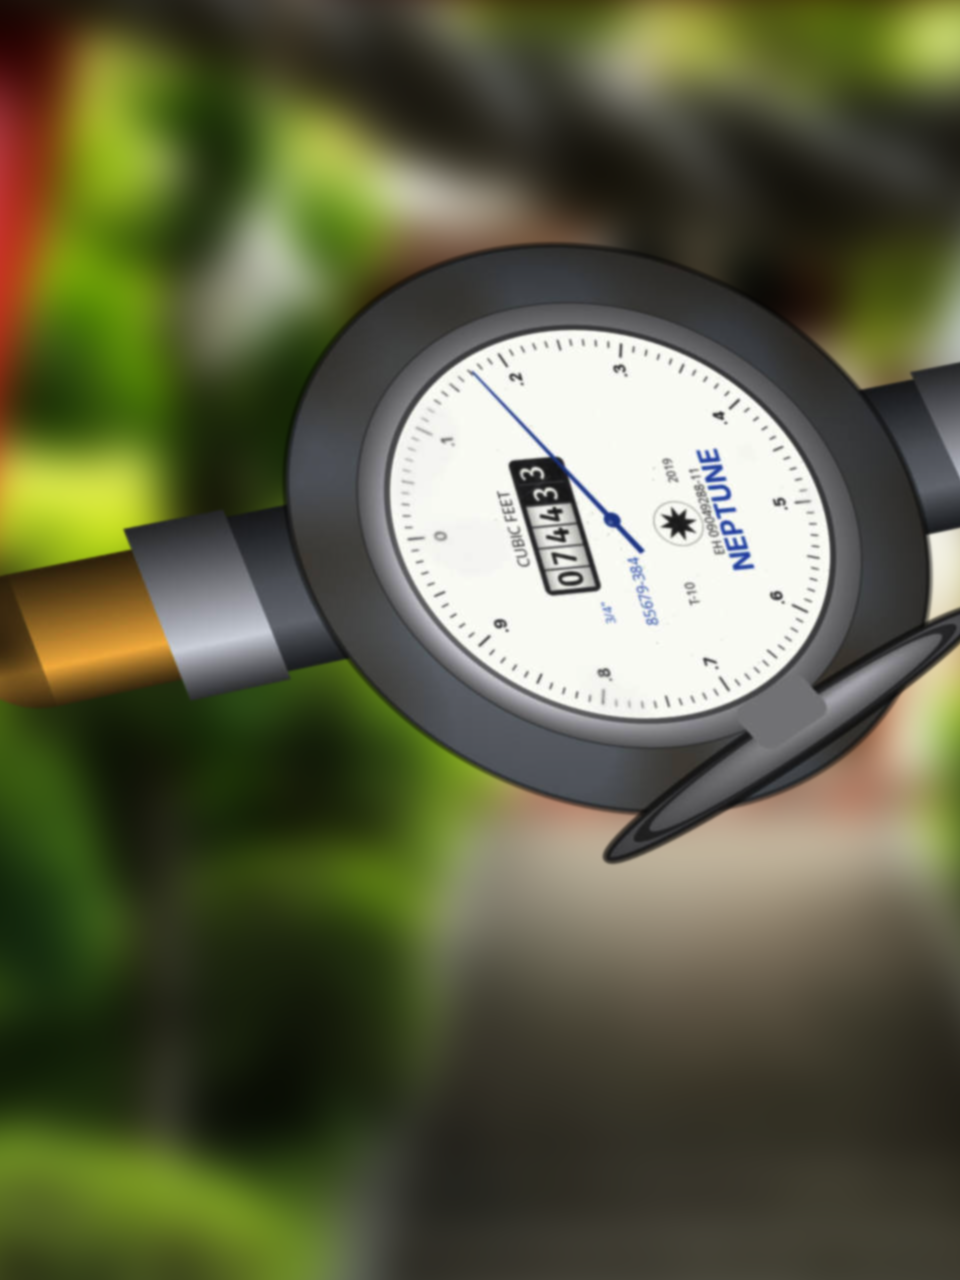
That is value=74433.17 unit=ft³
